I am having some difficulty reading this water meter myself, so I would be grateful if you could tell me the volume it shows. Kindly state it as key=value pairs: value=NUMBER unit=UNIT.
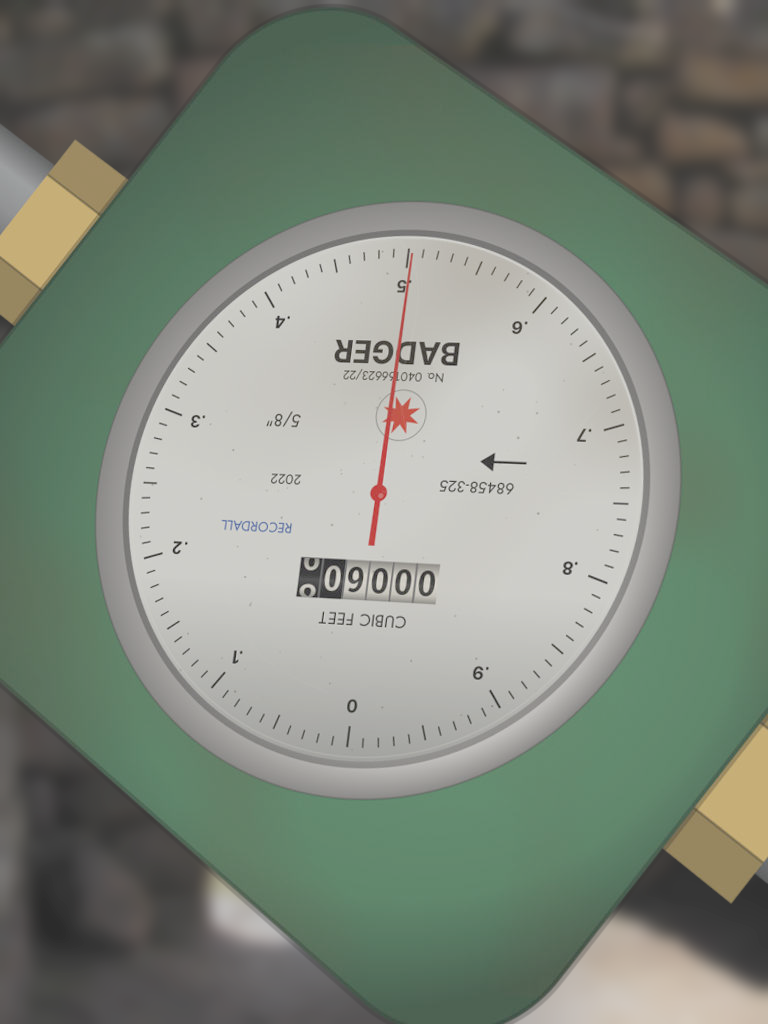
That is value=608.50 unit=ft³
